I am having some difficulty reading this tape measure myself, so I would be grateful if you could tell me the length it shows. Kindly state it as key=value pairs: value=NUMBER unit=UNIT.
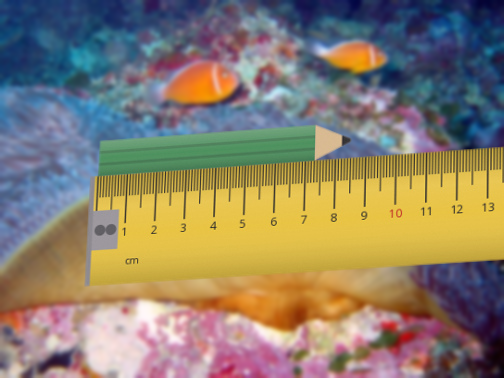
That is value=8.5 unit=cm
